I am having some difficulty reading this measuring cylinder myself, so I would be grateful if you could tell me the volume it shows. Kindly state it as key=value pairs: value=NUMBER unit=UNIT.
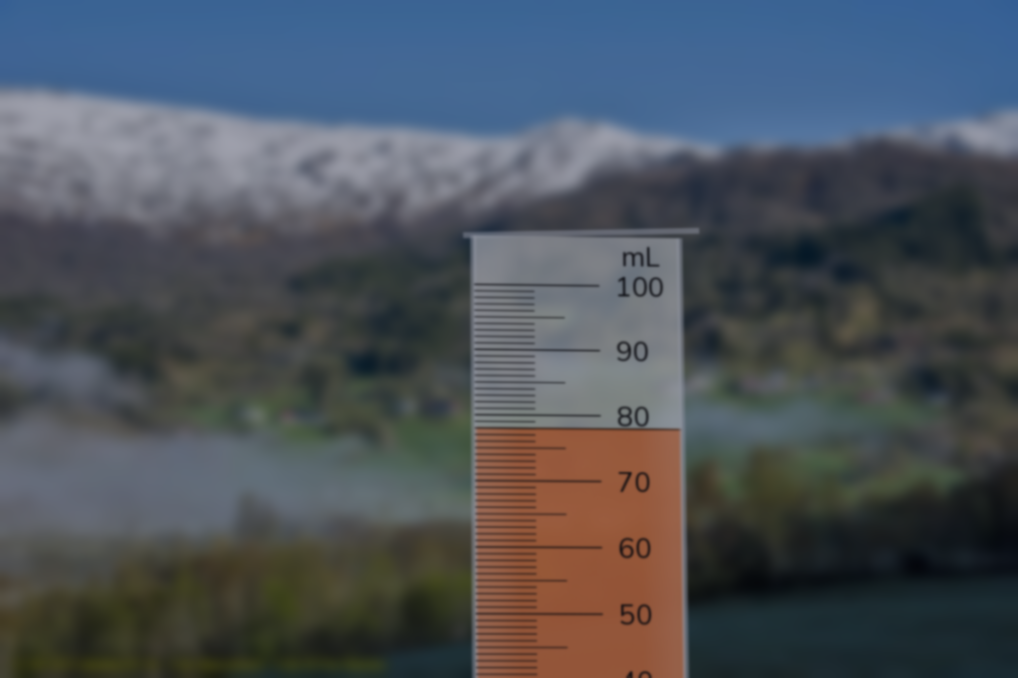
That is value=78 unit=mL
